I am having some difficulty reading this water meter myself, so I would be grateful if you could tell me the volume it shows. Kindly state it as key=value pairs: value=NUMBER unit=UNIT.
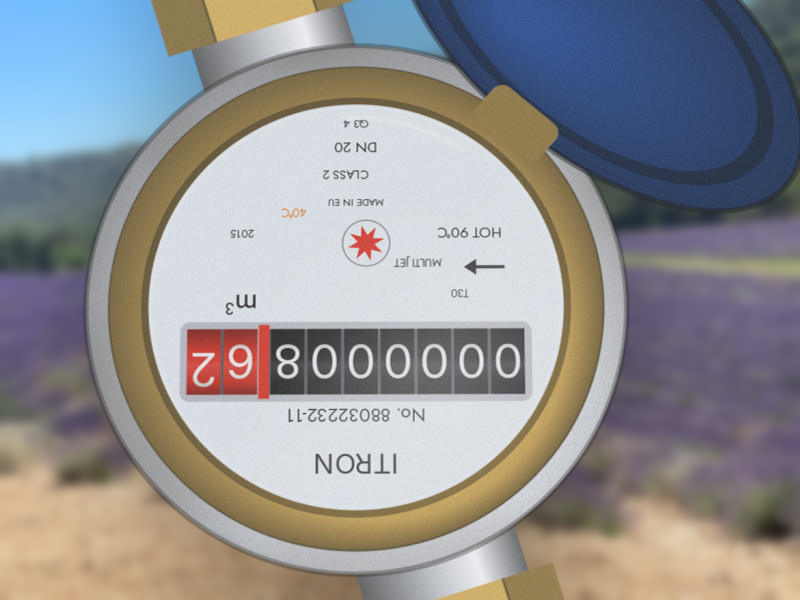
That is value=8.62 unit=m³
